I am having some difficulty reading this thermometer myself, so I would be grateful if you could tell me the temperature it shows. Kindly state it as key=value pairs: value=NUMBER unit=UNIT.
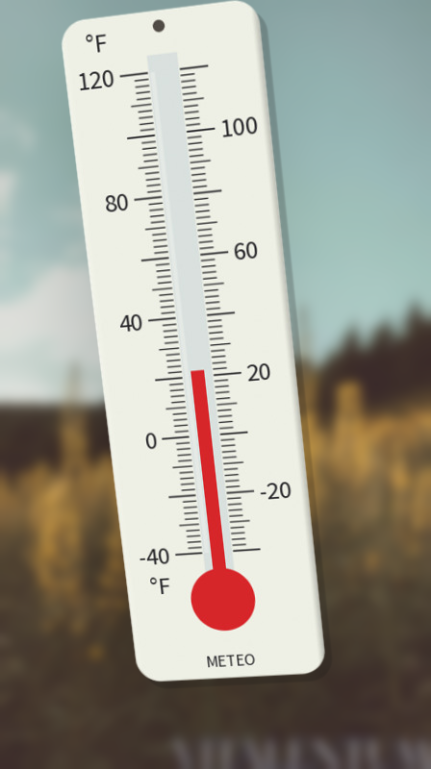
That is value=22 unit=°F
